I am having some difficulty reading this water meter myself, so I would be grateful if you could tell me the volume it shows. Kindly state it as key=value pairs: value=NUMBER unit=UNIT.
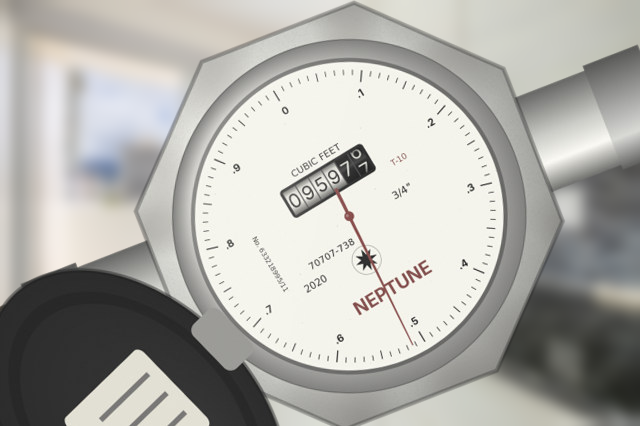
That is value=95976.51 unit=ft³
